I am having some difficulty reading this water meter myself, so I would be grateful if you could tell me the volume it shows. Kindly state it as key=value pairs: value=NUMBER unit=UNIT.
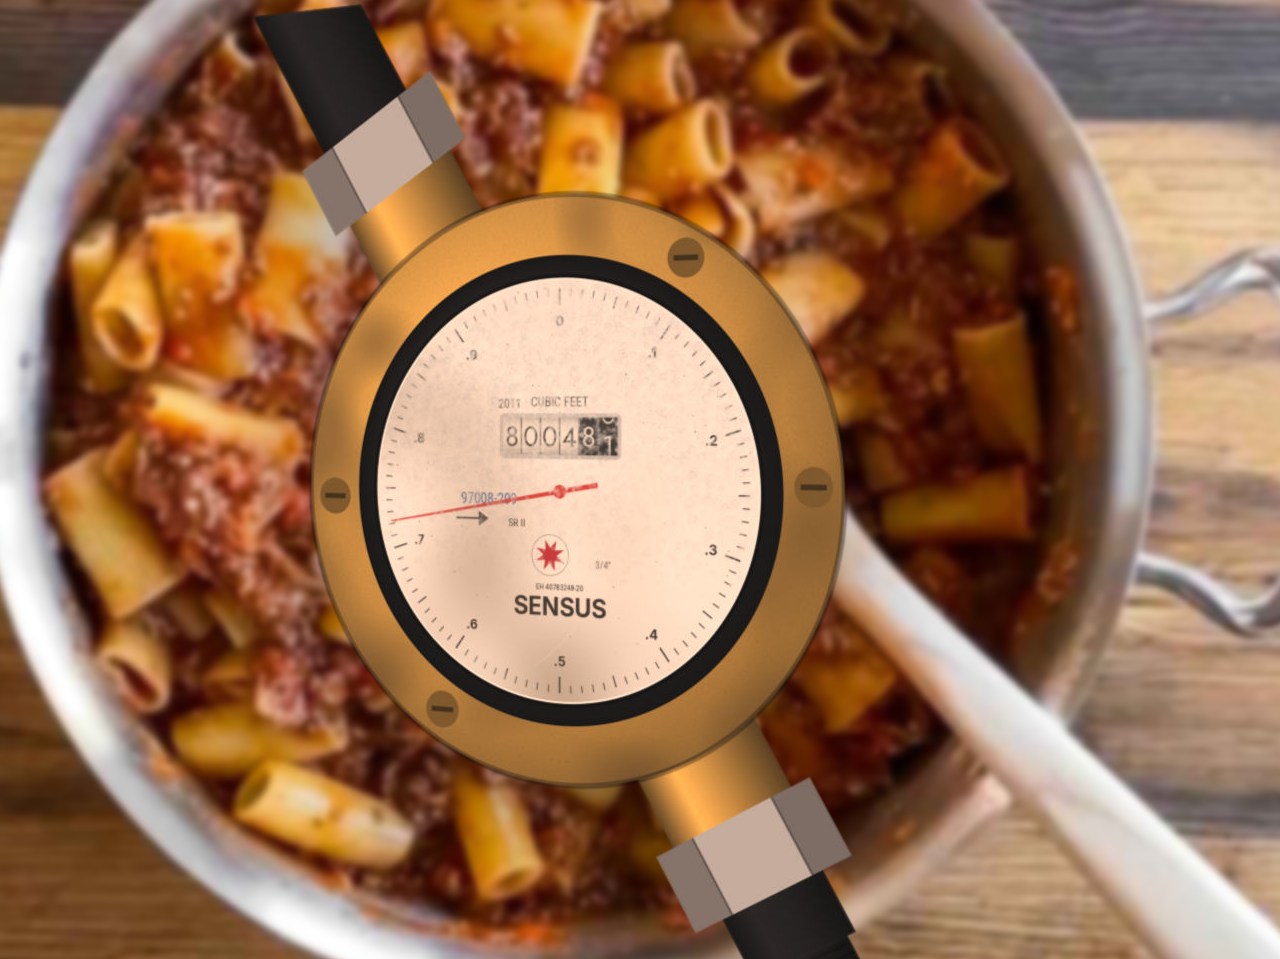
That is value=800480.72 unit=ft³
